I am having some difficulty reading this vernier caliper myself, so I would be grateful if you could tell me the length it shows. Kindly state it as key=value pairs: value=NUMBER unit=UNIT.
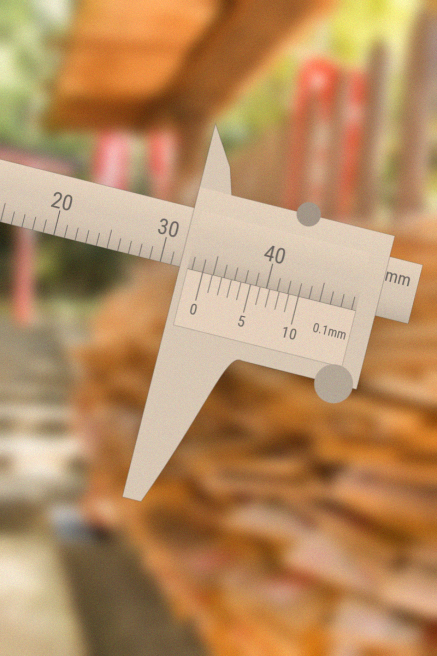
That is value=34.0 unit=mm
